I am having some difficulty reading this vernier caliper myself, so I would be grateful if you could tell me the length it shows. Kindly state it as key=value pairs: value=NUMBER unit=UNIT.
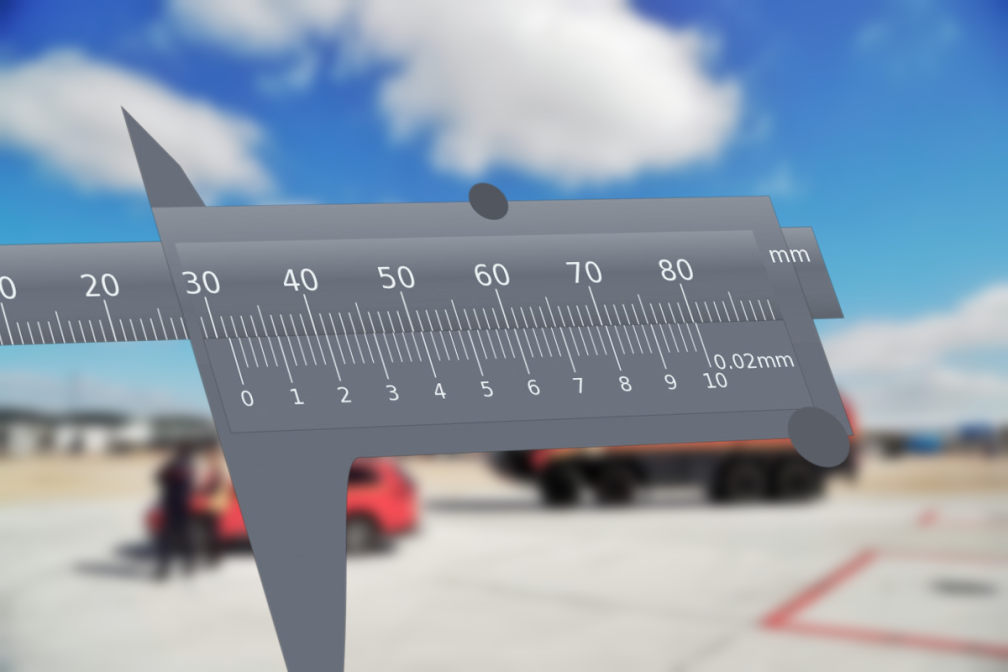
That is value=31.2 unit=mm
